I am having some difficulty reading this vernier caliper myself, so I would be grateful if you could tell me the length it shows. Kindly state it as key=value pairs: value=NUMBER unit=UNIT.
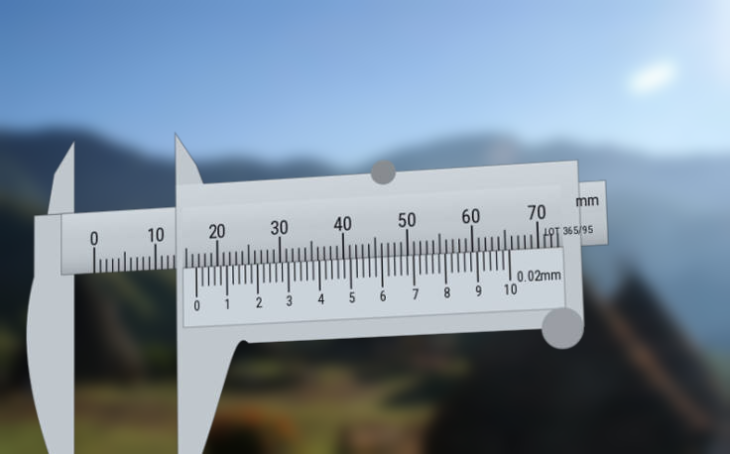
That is value=16.6 unit=mm
